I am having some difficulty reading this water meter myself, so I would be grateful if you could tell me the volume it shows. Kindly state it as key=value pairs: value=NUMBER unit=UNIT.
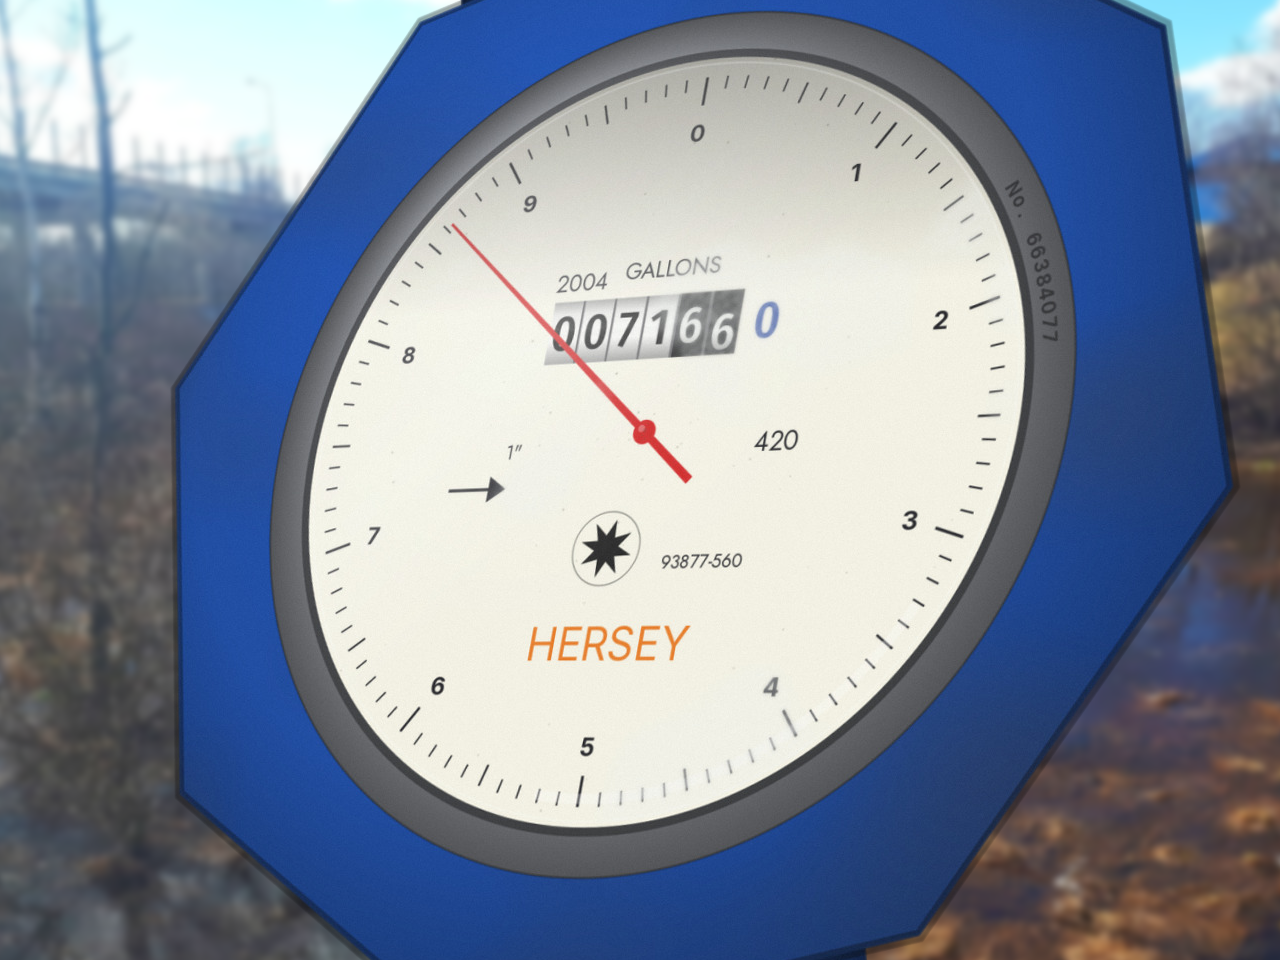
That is value=71658.6 unit=gal
